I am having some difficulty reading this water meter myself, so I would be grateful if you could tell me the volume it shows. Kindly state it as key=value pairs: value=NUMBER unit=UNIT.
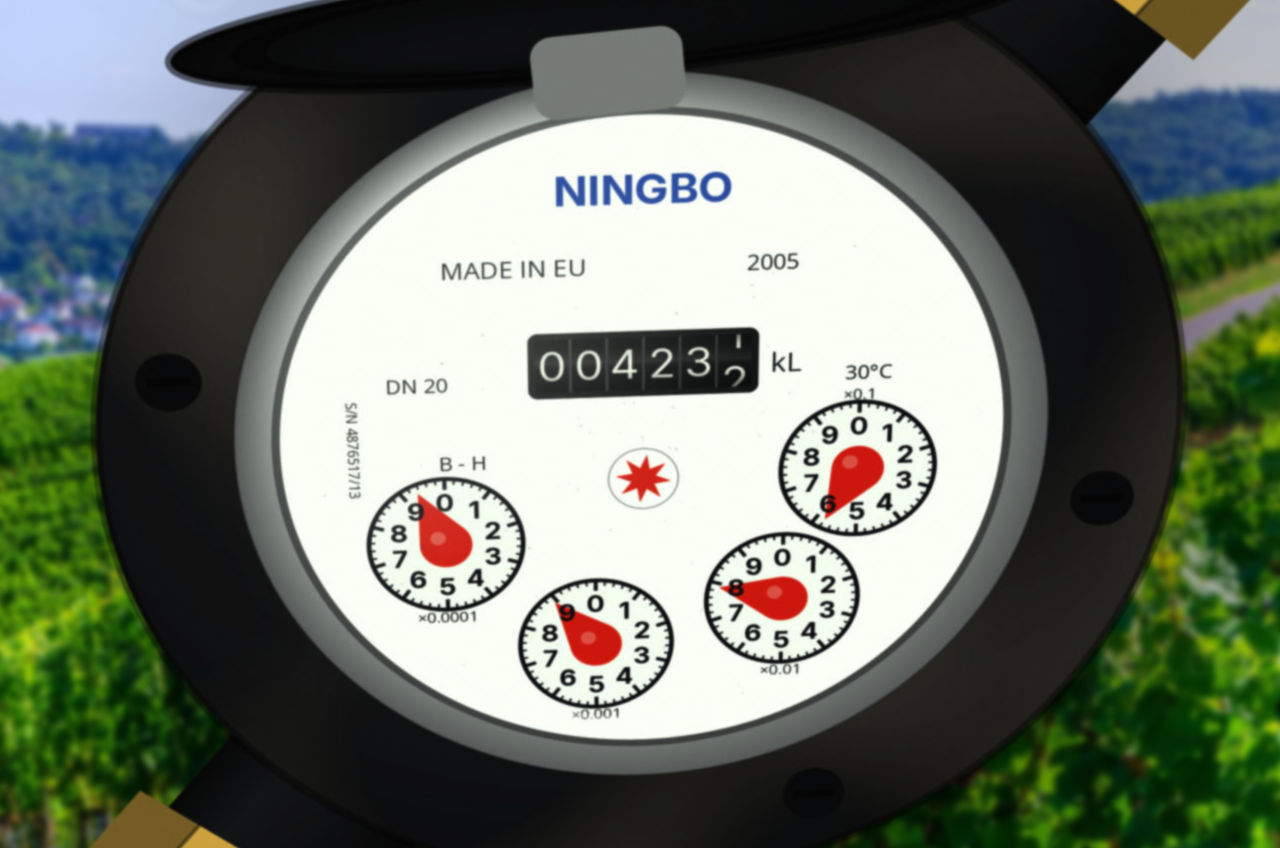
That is value=4231.5789 unit=kL
